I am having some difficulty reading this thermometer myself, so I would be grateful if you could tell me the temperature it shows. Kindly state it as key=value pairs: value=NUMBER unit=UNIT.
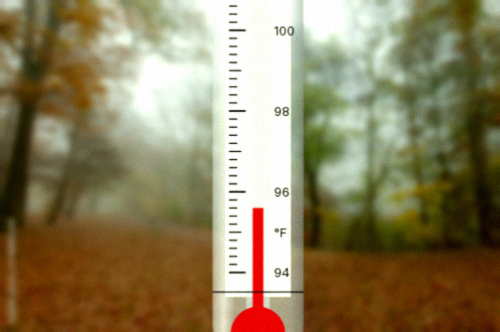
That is value=95.6 unit=°F
